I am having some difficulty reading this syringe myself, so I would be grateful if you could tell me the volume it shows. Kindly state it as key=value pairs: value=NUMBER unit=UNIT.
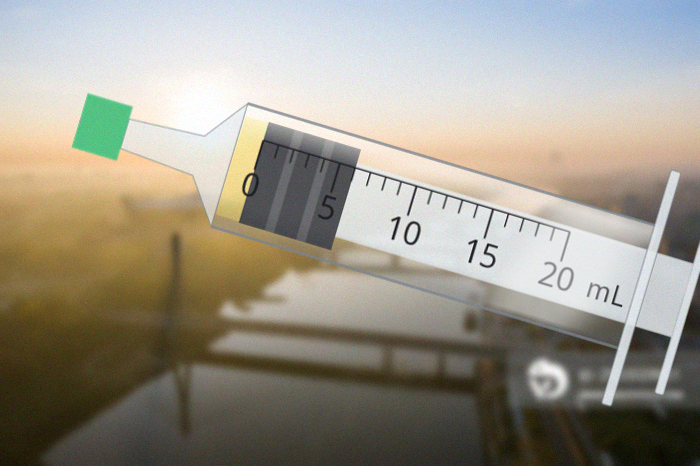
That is value=0 unit=mL
